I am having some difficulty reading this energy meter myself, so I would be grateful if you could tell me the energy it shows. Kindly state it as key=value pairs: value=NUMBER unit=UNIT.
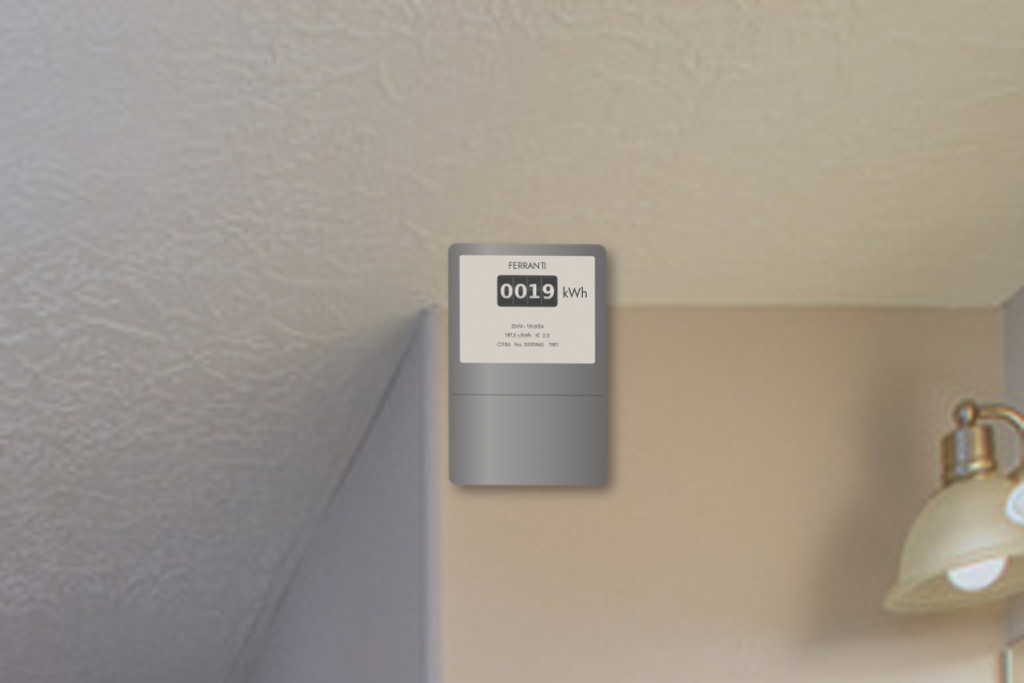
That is value=19 unit=kWh
